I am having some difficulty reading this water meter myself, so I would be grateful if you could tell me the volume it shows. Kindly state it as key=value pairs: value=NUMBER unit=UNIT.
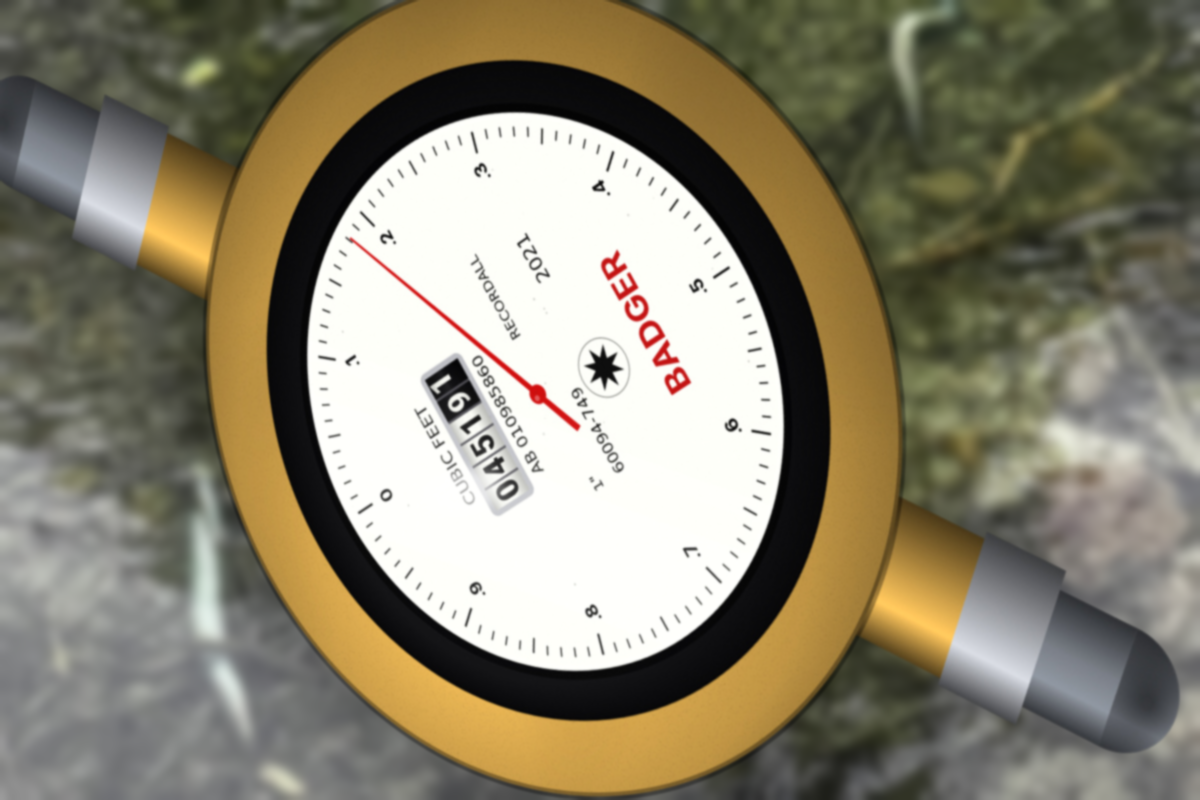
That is value=45191.18 unit=ft³
